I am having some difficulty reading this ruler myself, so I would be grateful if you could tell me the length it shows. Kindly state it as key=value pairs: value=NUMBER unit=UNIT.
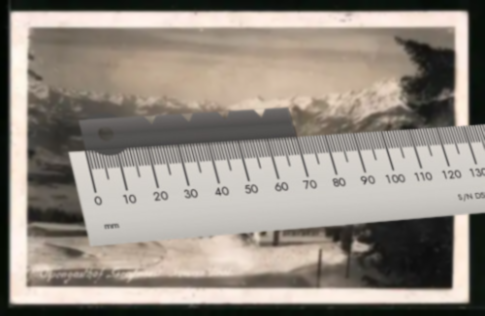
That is value=70 unit=mm
